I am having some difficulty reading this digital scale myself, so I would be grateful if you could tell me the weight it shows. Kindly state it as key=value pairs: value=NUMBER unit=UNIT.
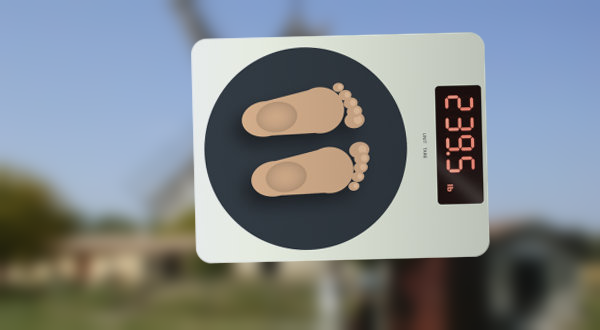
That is value=239.5 unit=lb
